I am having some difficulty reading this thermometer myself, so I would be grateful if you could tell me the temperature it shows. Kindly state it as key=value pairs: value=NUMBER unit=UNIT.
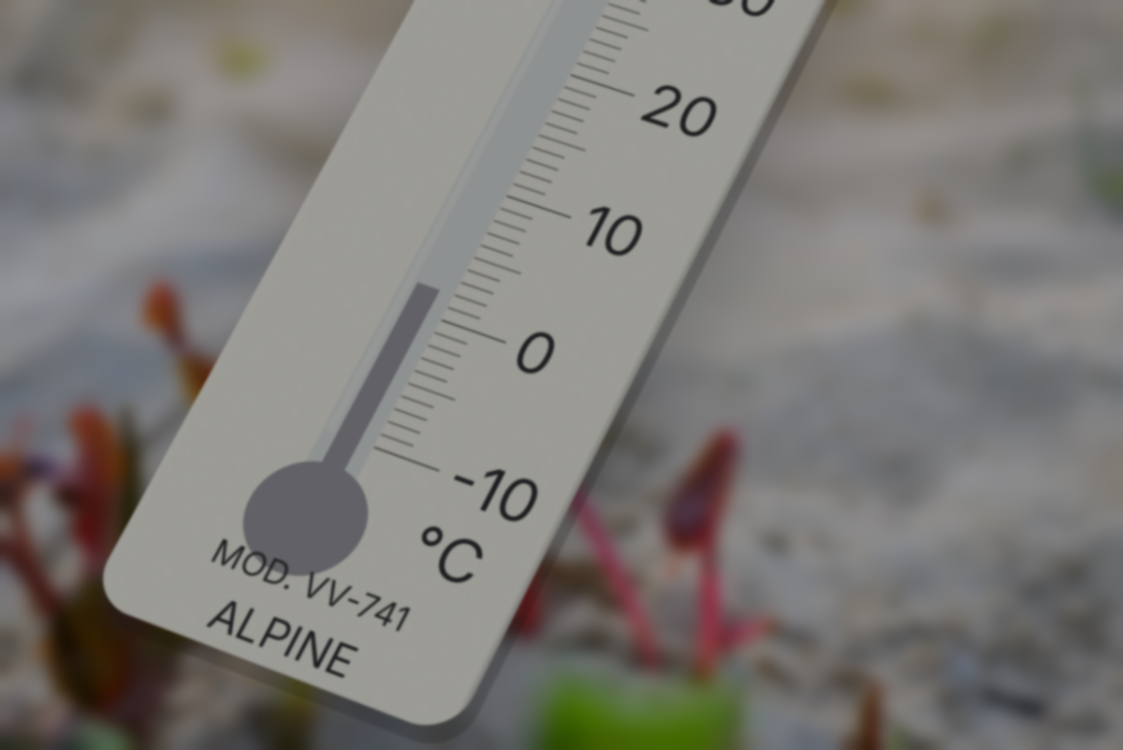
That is value=2 unit=°C
